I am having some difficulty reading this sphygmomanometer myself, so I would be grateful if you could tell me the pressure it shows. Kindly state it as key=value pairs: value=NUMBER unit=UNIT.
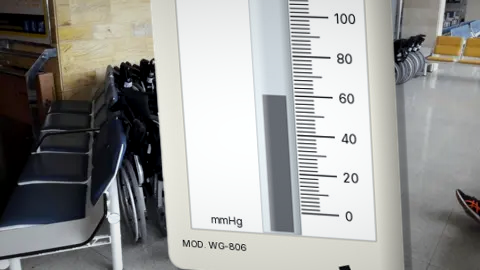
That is value=60 unit=mmHg
